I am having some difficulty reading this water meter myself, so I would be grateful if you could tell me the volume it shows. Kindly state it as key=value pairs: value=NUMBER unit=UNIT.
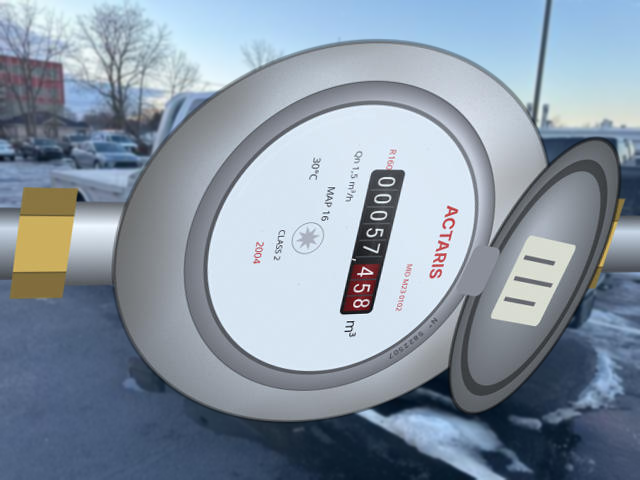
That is value=57.458 unit=m³
